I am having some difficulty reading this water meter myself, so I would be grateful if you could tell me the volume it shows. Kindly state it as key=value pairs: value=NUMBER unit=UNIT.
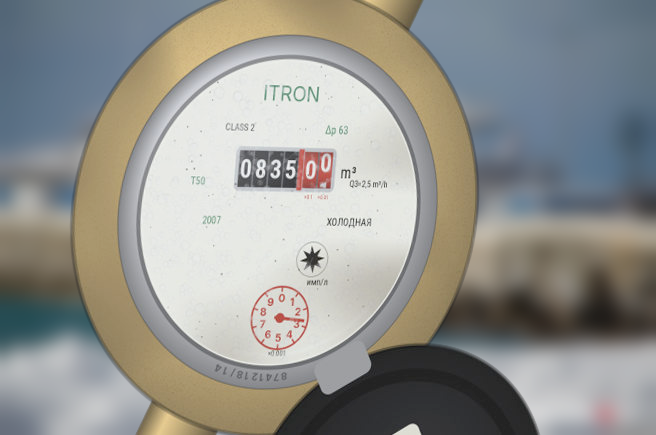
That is value=835.002 unit=m³
